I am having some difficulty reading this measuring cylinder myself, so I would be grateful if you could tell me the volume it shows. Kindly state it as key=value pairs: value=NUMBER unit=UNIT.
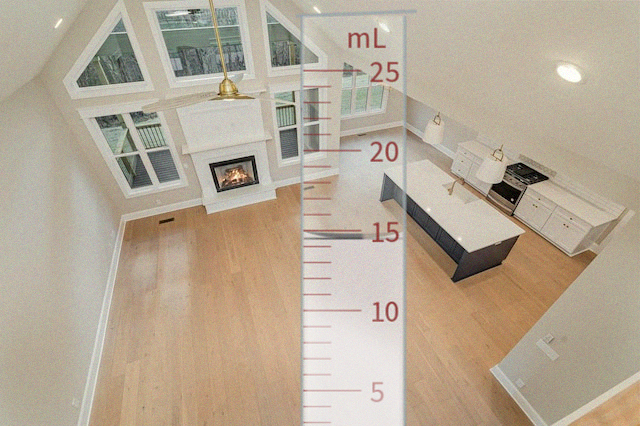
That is value=14.5 unit=mL
